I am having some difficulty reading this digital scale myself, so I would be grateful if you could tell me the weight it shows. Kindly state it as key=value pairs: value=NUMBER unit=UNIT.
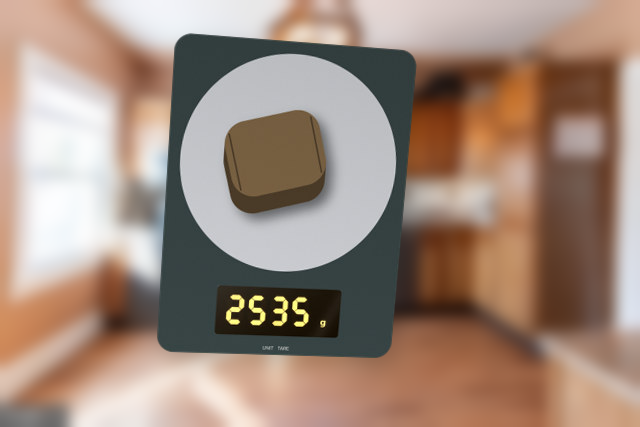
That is value=2535 unit=g
